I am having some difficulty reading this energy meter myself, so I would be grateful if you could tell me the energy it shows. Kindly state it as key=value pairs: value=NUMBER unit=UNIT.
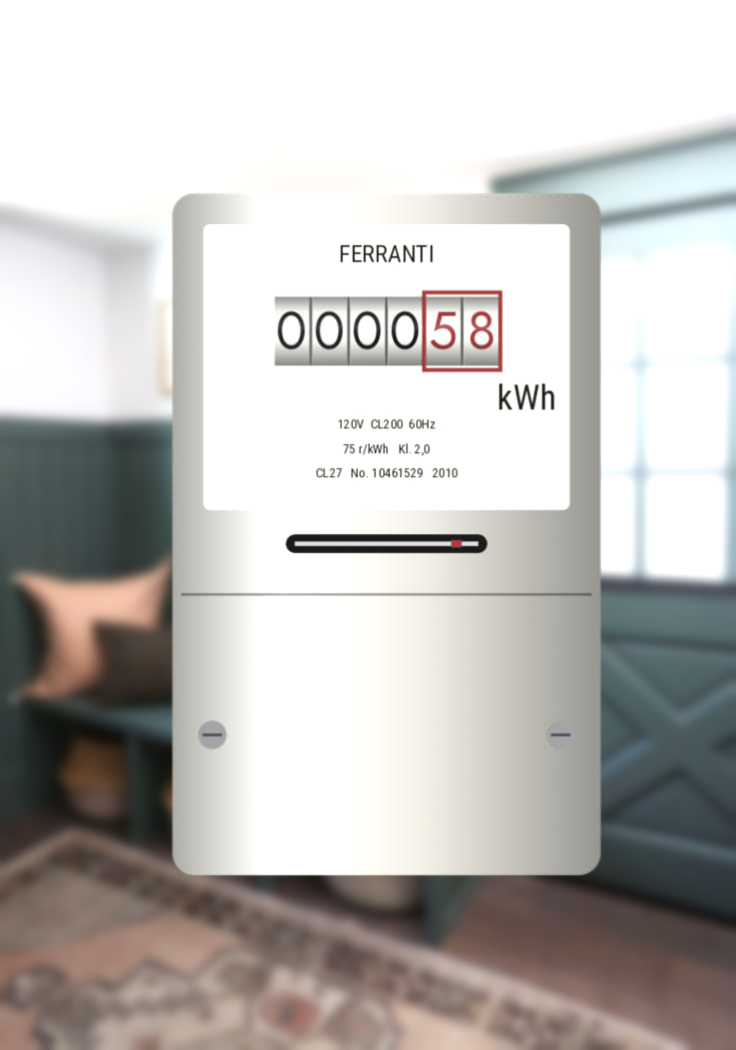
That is value=0.58 unit=kWh
